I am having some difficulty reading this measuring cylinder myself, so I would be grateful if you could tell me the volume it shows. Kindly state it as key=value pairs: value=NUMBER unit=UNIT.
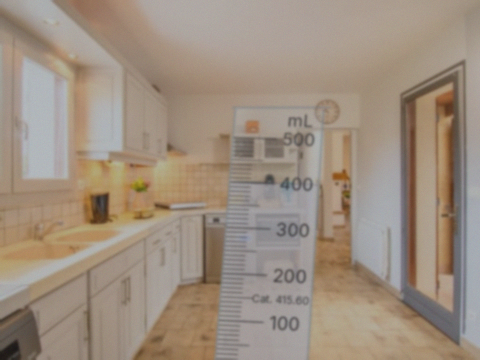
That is value=400 unit=mL
